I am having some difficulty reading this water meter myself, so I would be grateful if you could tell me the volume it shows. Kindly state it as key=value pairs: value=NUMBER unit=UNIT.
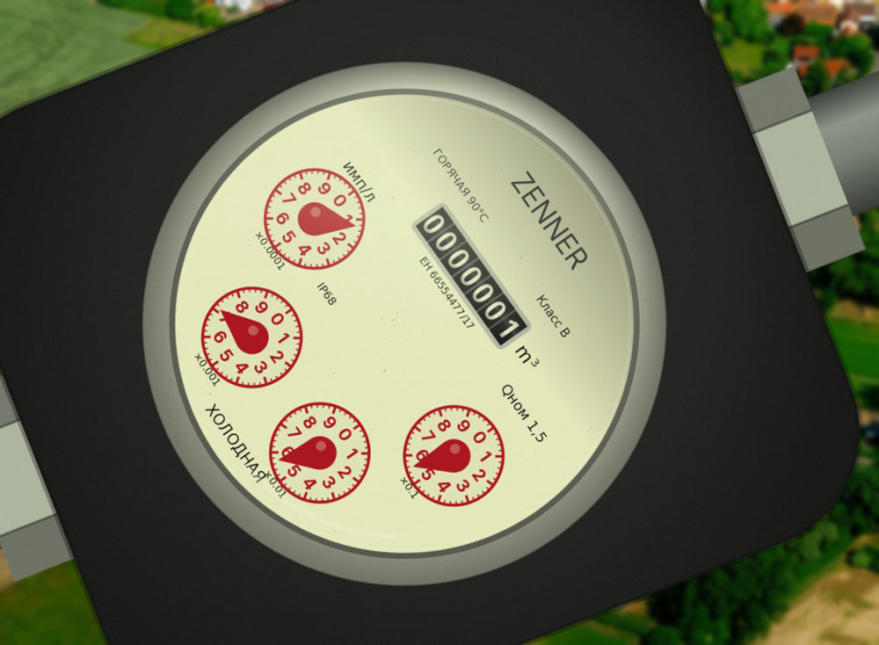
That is value=1.5571 unit=m³
